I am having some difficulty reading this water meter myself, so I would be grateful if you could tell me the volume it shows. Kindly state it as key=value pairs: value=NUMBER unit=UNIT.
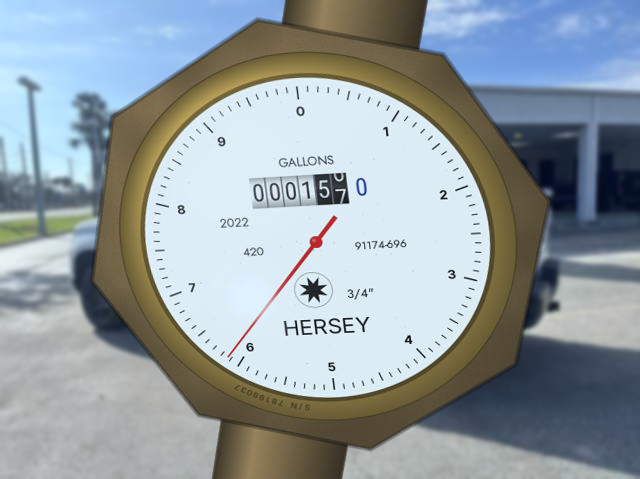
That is value=1566.1 unit=gal
